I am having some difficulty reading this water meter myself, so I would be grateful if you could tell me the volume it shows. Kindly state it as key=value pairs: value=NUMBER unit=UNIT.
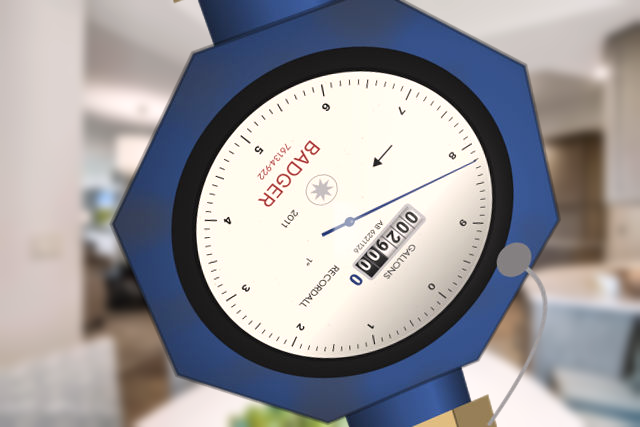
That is value=28998.2 unit=gal
